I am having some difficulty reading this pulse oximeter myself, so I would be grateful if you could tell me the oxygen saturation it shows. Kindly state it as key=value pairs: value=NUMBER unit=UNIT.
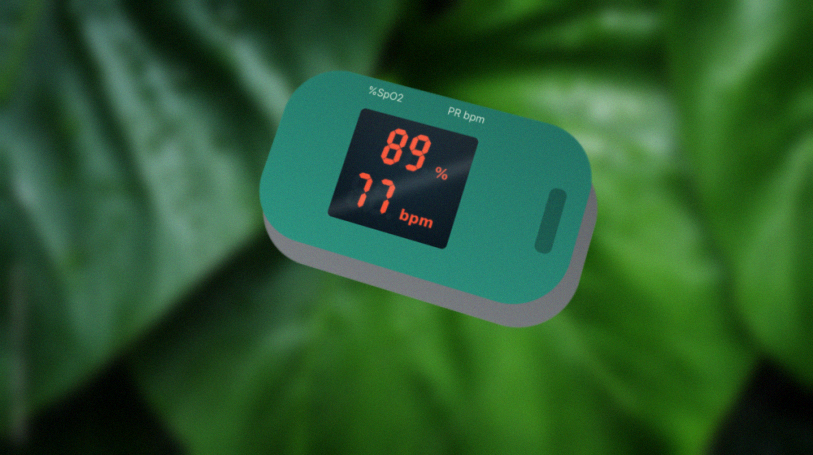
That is value=89 unit=%
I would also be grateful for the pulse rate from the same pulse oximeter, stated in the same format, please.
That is value=77 unit=bpm
